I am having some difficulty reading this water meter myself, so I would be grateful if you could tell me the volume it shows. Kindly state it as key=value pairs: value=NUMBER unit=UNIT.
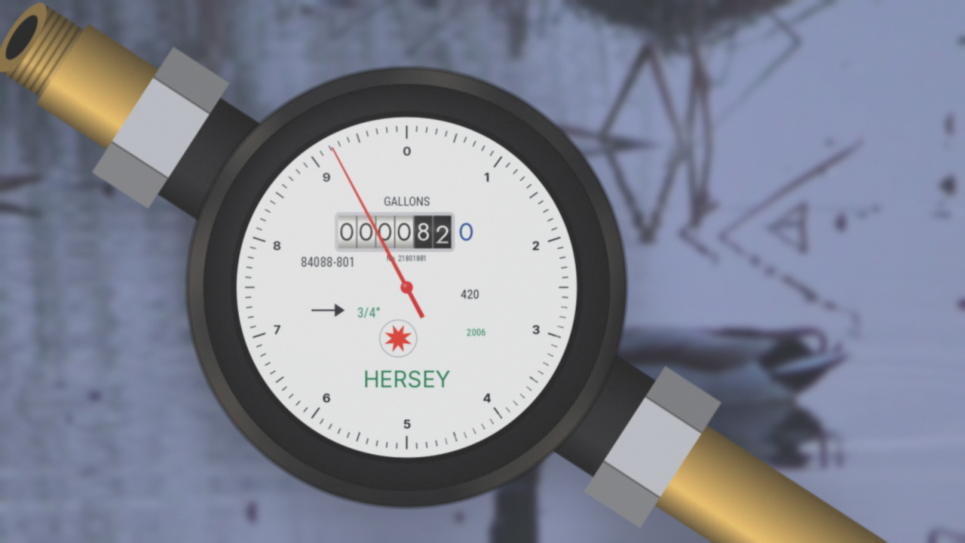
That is value=819.2 unit=gal
